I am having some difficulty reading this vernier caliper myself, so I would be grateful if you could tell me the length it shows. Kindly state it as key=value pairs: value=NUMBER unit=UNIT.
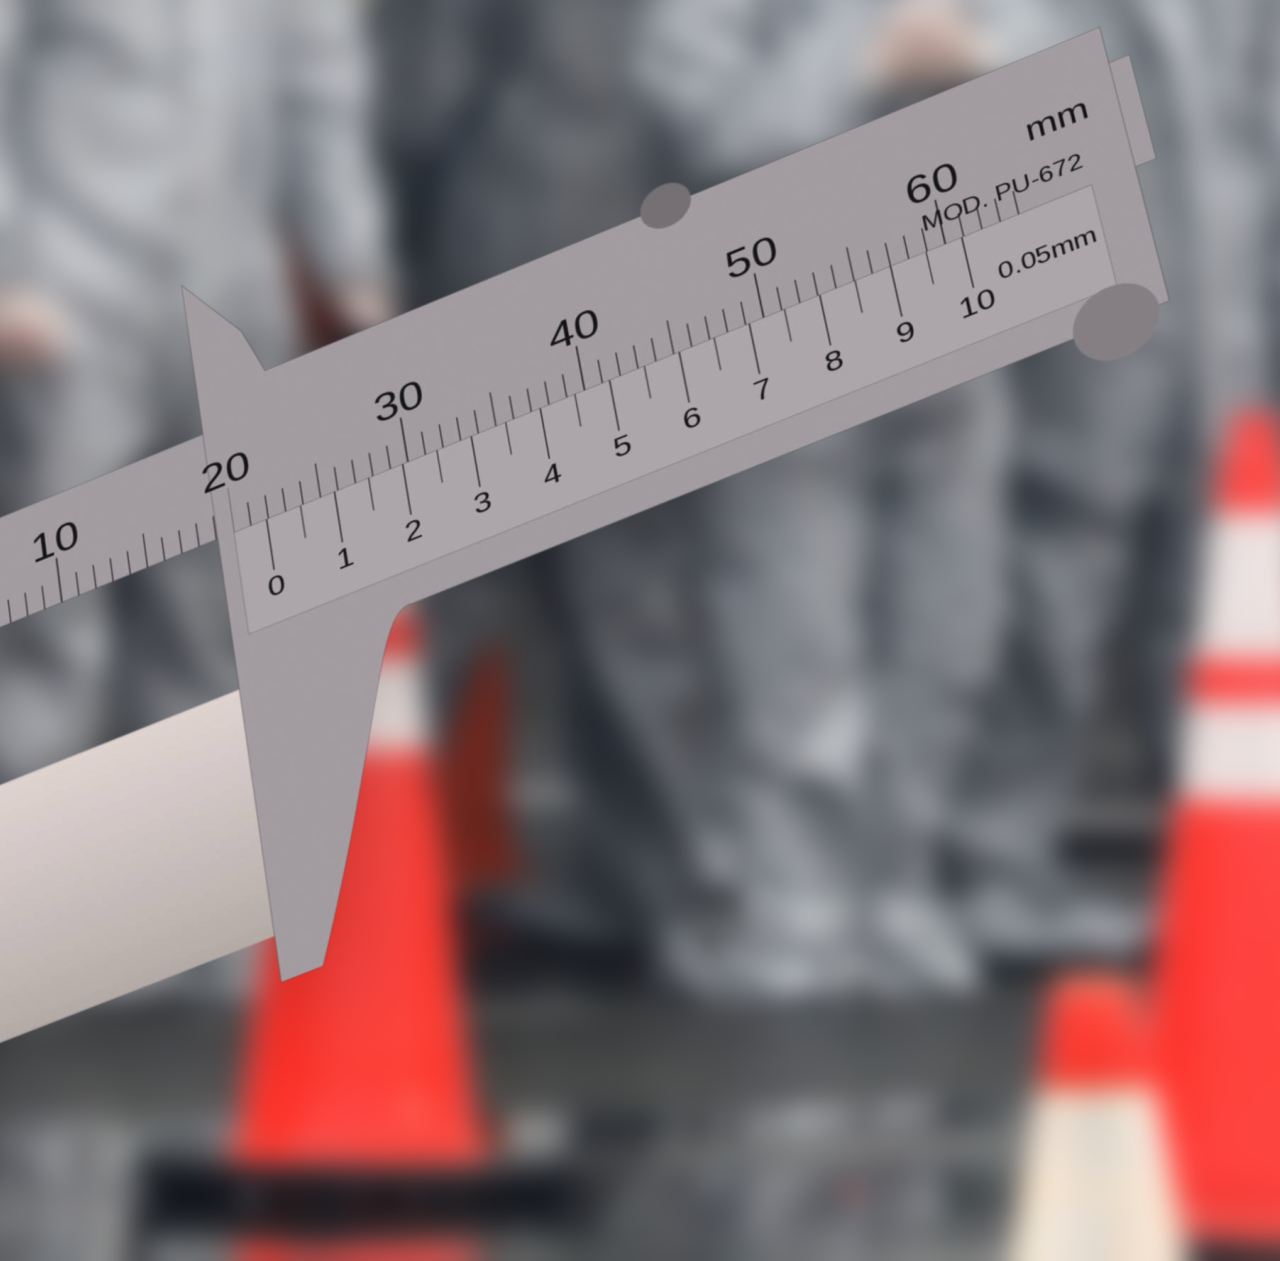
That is value=21.9 unit=mm
